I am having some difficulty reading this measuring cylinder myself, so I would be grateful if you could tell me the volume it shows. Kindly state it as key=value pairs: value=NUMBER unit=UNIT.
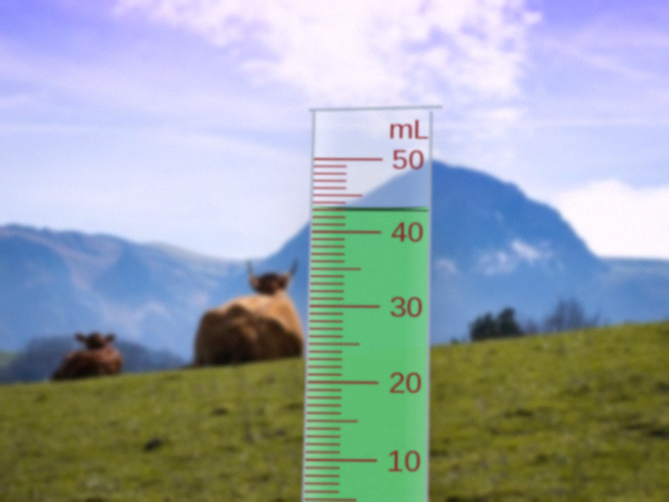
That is value=43 unit=mL
